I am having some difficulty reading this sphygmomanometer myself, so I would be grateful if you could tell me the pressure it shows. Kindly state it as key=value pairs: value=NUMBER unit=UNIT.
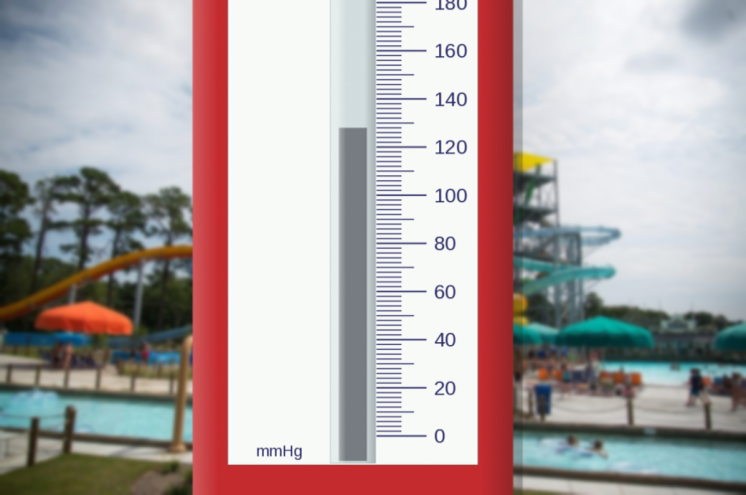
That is value=128 unit=mmHg
